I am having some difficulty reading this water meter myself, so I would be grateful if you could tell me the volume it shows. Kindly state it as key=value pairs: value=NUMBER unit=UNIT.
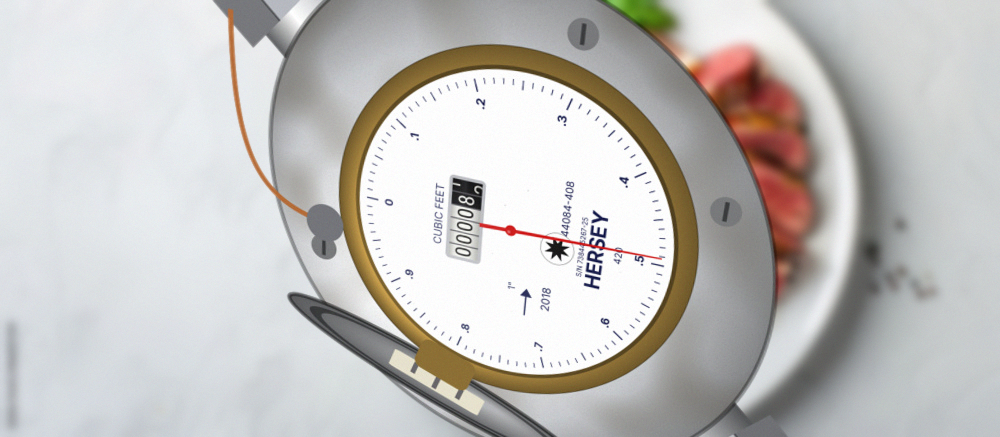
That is value=81.49 unit=ft³
